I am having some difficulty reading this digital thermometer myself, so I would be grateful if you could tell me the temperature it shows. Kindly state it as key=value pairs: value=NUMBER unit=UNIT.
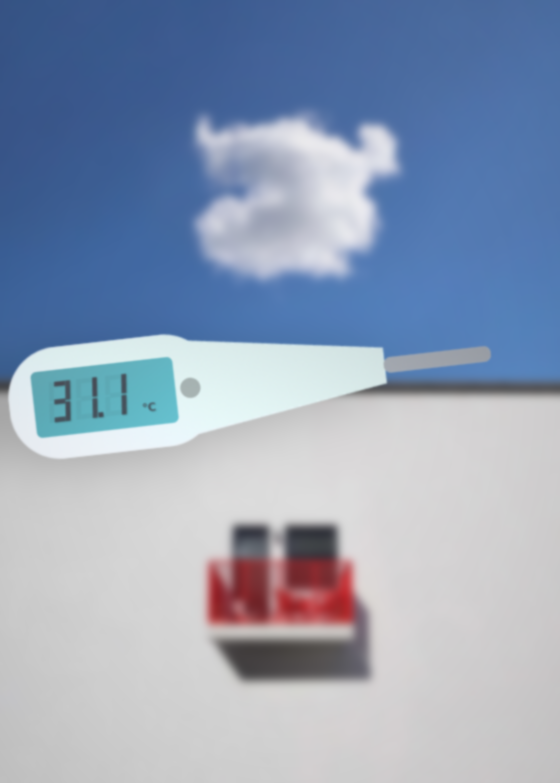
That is value=31.1 unit=°C
